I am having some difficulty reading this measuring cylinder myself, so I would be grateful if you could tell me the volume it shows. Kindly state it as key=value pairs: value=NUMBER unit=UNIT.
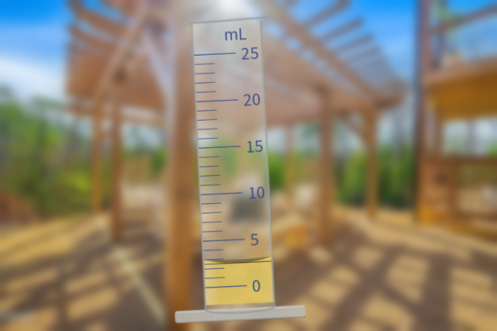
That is value=2.5 unit=mL
